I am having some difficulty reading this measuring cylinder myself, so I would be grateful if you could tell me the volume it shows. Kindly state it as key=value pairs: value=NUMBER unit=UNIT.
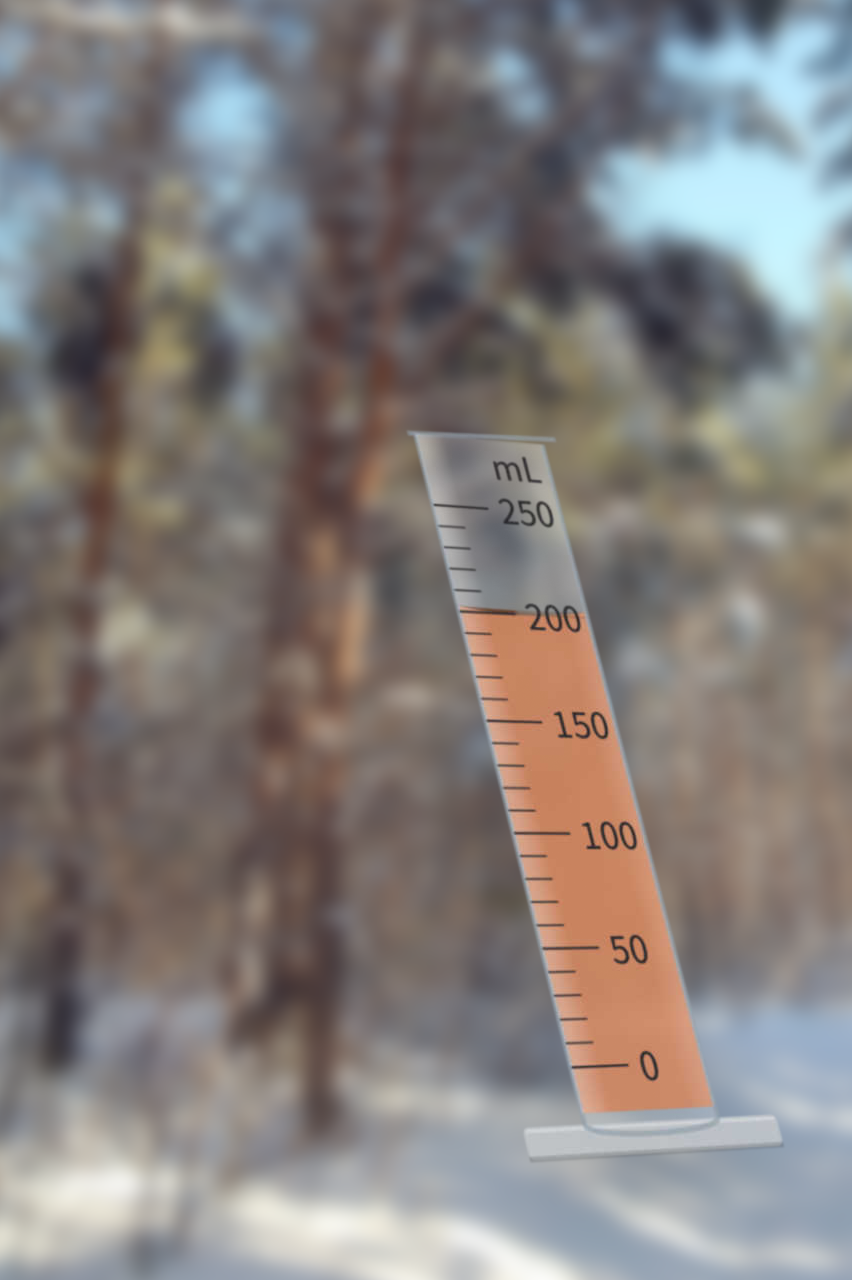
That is value=200 unit=mL
